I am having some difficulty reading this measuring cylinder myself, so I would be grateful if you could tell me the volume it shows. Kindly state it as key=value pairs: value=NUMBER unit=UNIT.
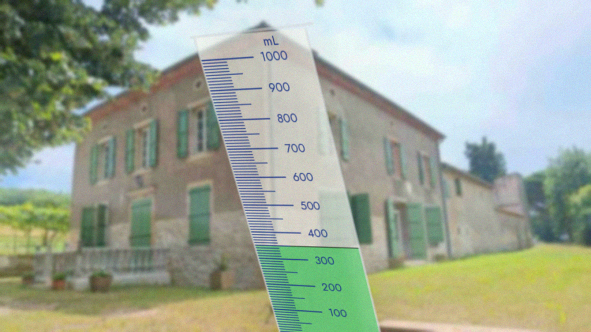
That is value=350 unit=mL
